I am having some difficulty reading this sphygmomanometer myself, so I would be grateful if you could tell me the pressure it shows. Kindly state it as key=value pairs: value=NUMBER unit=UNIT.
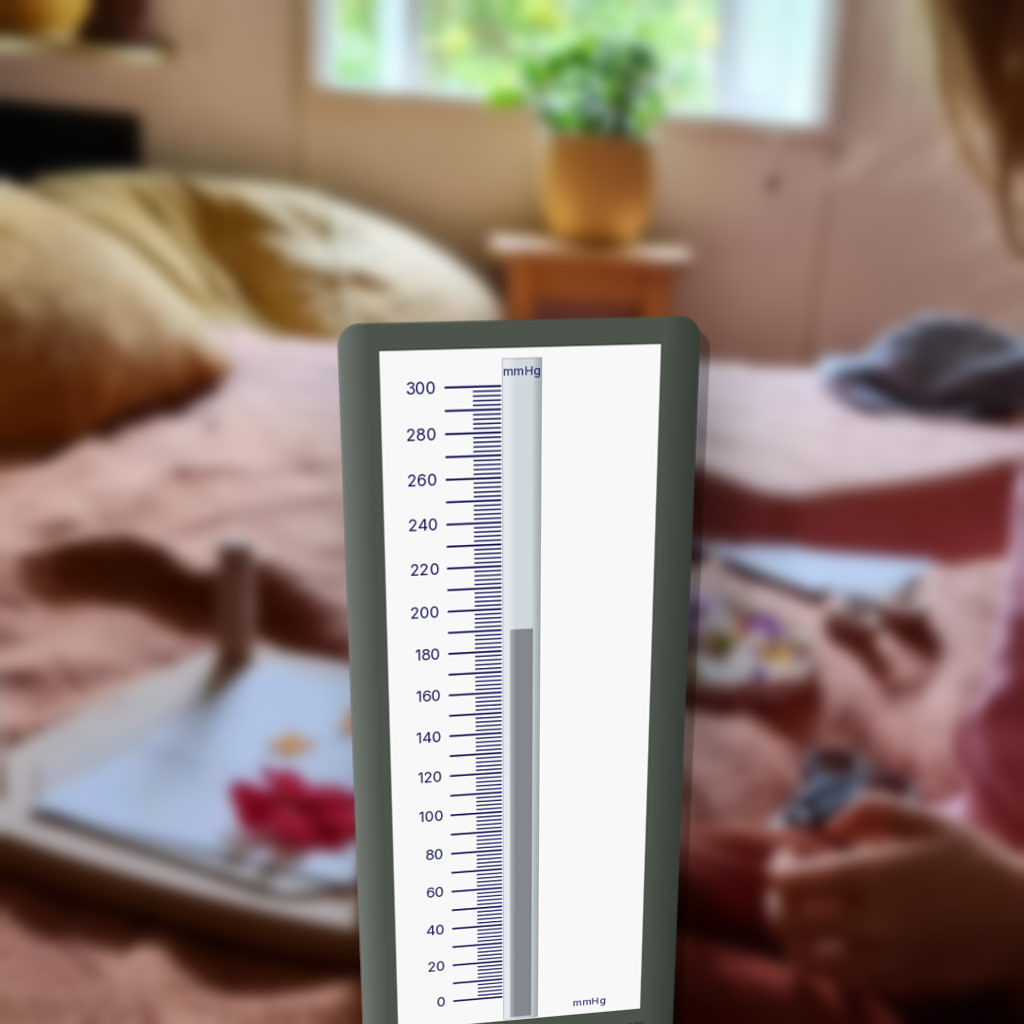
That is value=190 unit=mmHg
